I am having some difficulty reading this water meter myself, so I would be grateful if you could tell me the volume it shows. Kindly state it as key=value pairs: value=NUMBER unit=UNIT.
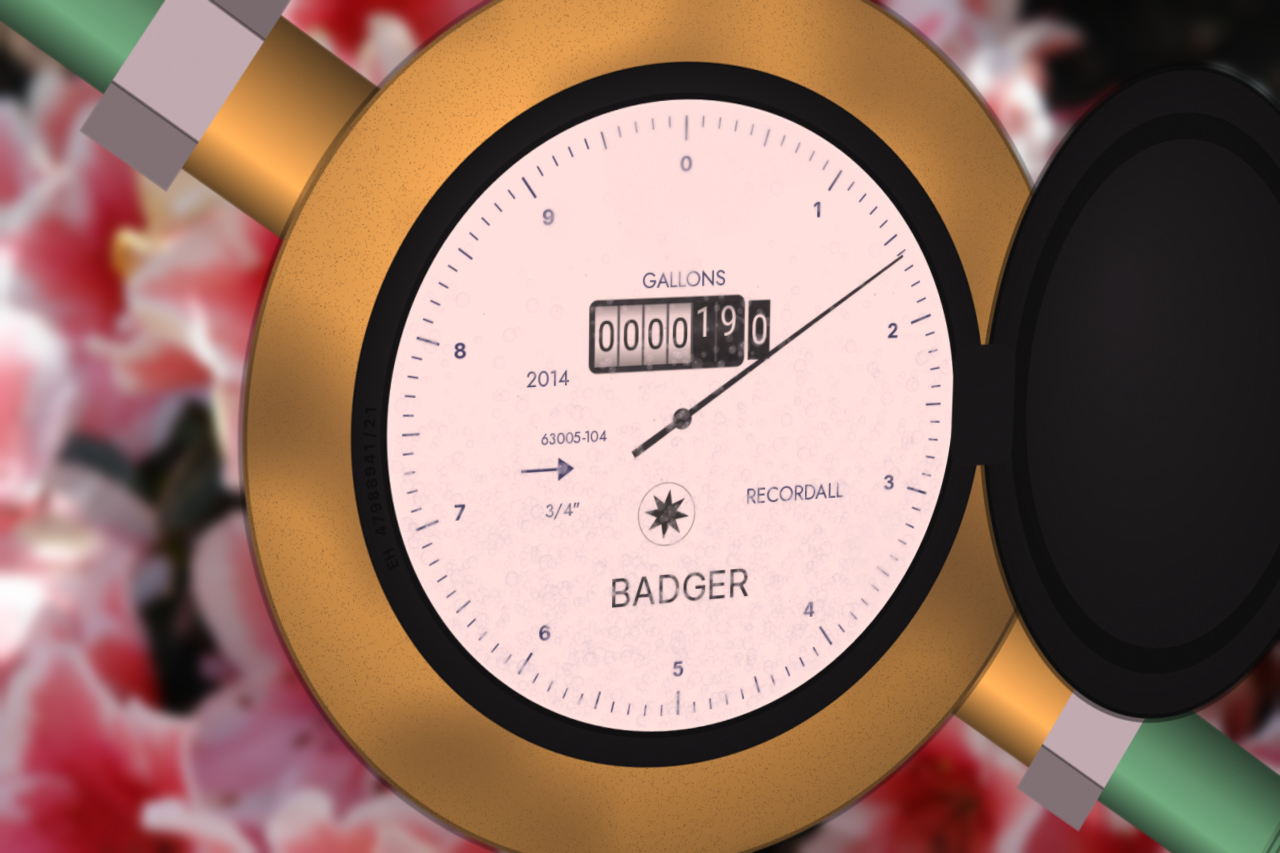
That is value=191.6 unit=gal
